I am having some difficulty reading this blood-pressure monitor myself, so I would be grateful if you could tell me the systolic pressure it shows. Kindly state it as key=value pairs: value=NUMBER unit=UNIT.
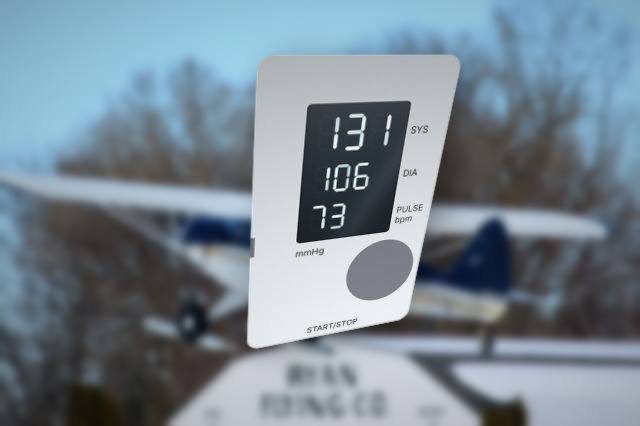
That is value=131 unit=mmHg
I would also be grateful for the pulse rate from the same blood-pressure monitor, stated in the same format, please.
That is value=73 unit=bpm
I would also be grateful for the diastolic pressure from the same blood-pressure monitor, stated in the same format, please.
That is value=106 unit=mmHg
